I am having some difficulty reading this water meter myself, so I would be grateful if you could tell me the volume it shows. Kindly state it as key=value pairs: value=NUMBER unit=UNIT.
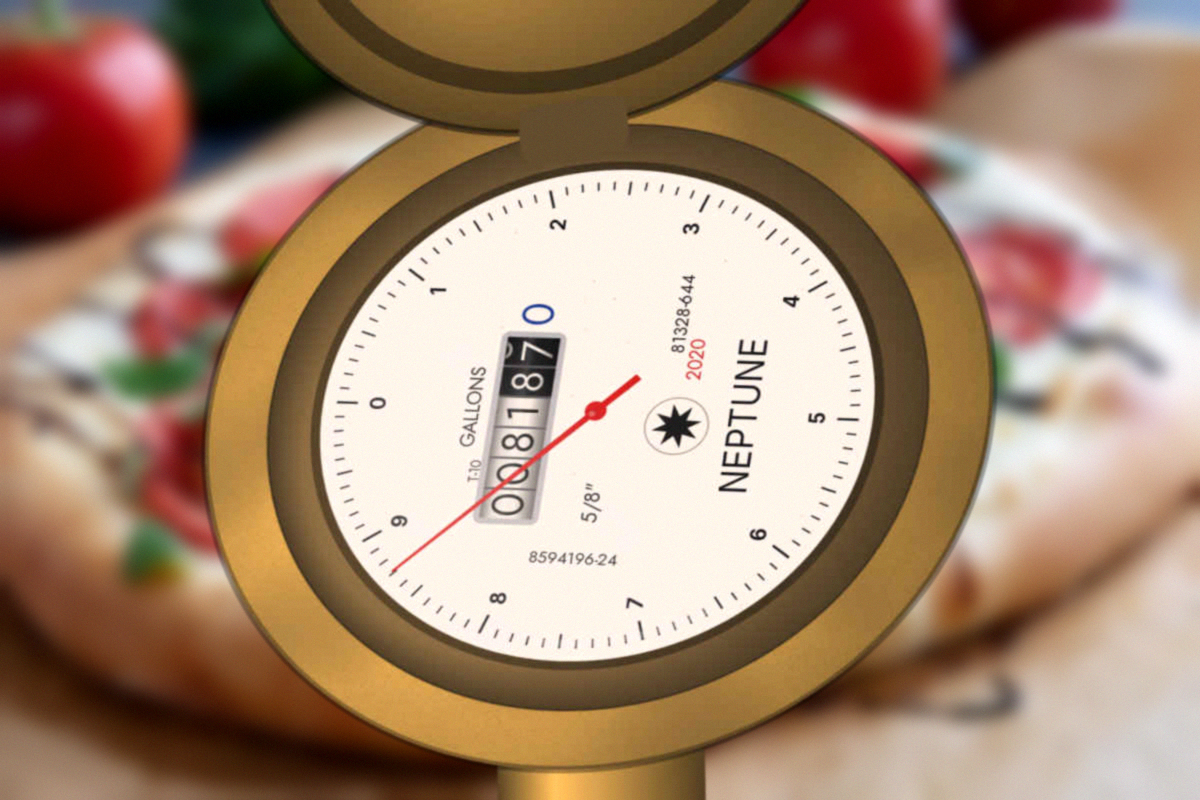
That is value=81868.7 unit=gal
